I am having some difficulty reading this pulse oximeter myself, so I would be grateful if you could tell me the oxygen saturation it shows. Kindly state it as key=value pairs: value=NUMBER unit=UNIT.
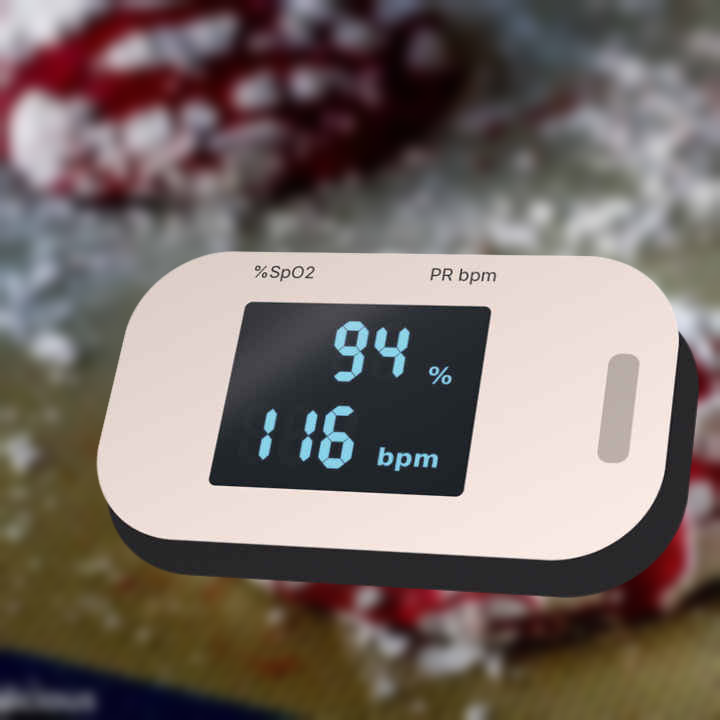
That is value=94 unit=%
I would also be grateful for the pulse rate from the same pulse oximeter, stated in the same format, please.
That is value=116 unit=bpm
